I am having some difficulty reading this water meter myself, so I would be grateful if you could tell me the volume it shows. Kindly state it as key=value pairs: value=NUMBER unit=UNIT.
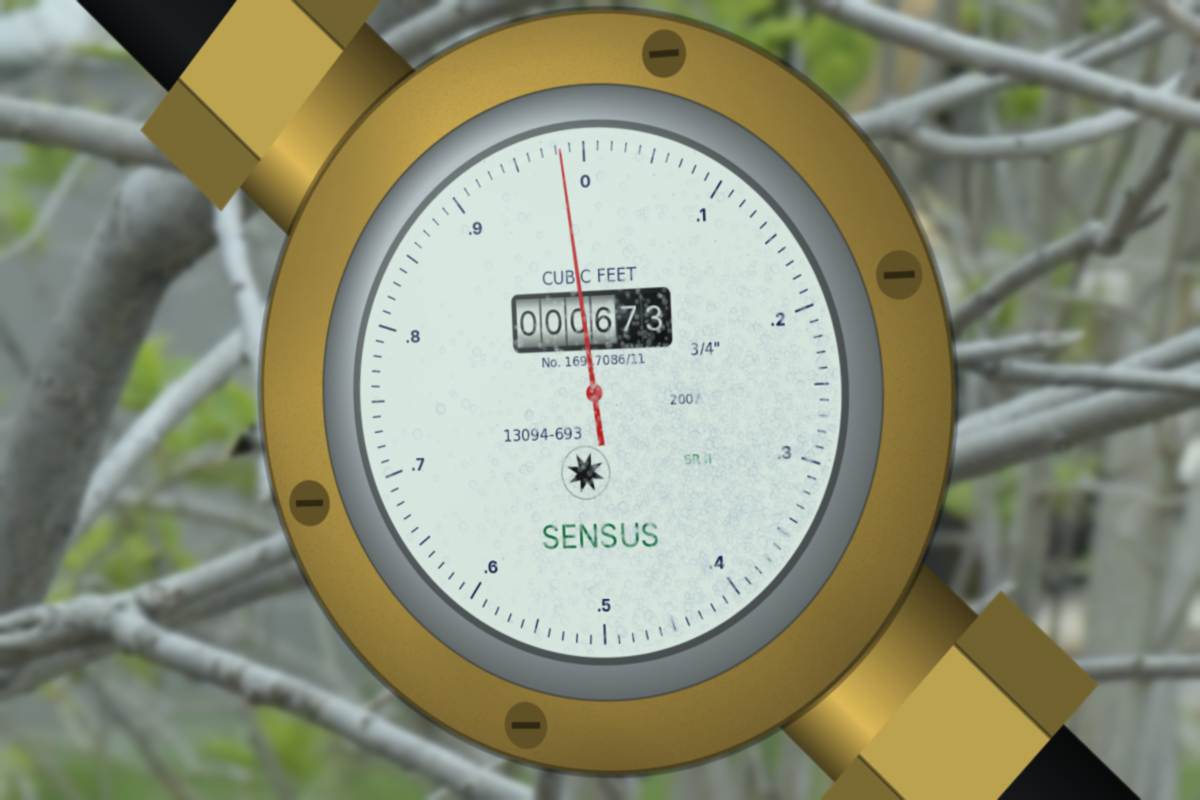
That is value=672.98 unit=ft³
